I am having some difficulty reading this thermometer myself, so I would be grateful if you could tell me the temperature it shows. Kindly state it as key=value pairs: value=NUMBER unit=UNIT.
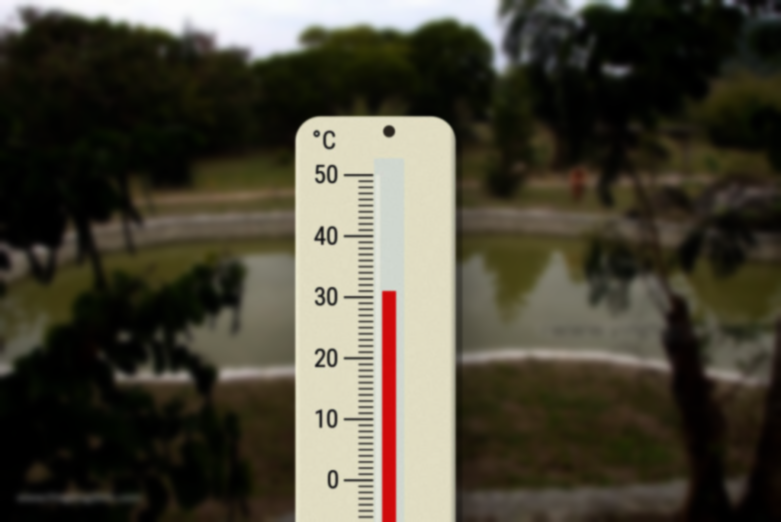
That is value=31 unit=°C
